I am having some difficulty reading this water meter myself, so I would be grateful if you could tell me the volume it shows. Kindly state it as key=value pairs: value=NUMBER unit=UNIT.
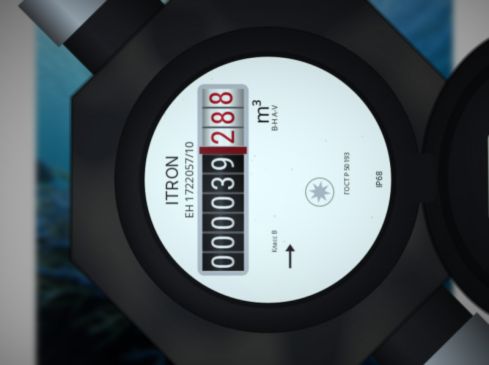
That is value=39.288 unit=m³
